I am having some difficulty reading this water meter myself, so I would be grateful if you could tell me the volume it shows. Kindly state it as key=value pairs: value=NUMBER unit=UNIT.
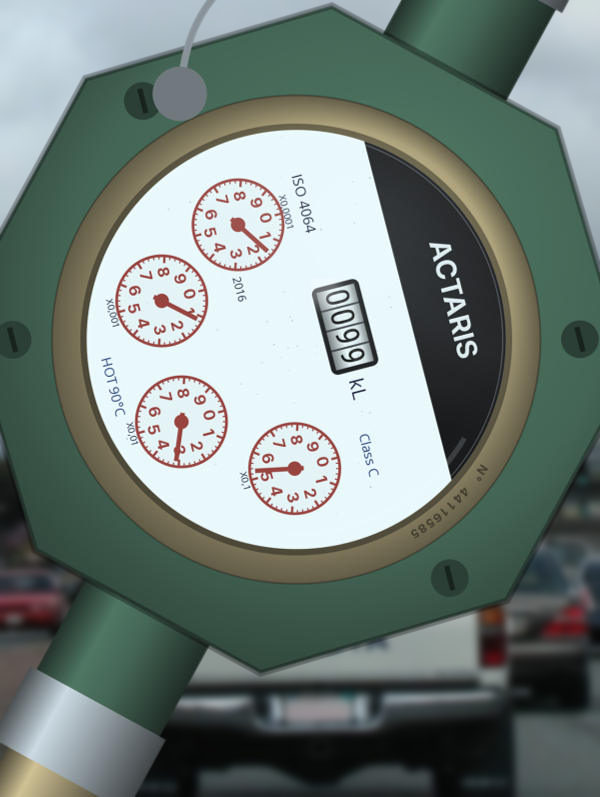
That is value=99.5311 unit=kL
